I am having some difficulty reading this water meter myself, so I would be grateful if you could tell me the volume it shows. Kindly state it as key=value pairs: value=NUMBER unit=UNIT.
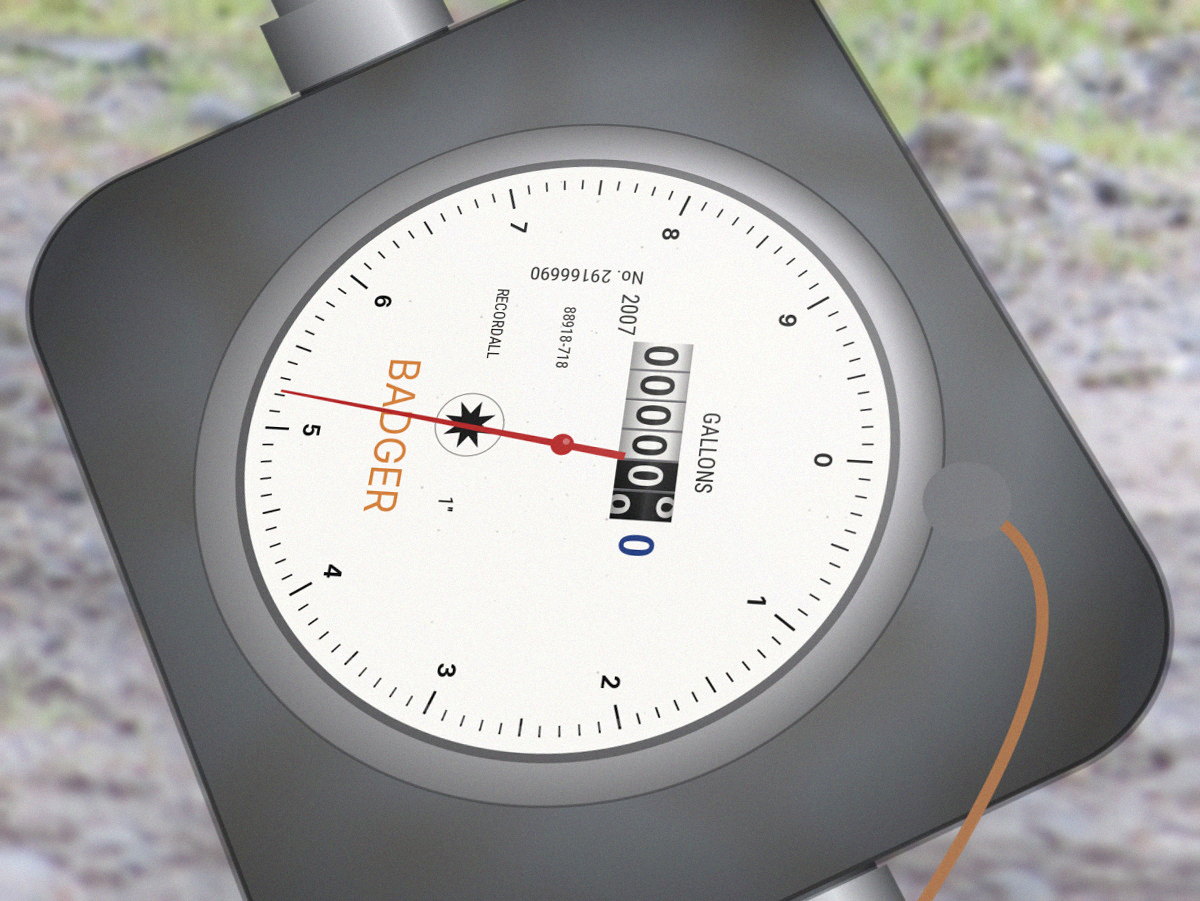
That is value=85.2 unit=gal
